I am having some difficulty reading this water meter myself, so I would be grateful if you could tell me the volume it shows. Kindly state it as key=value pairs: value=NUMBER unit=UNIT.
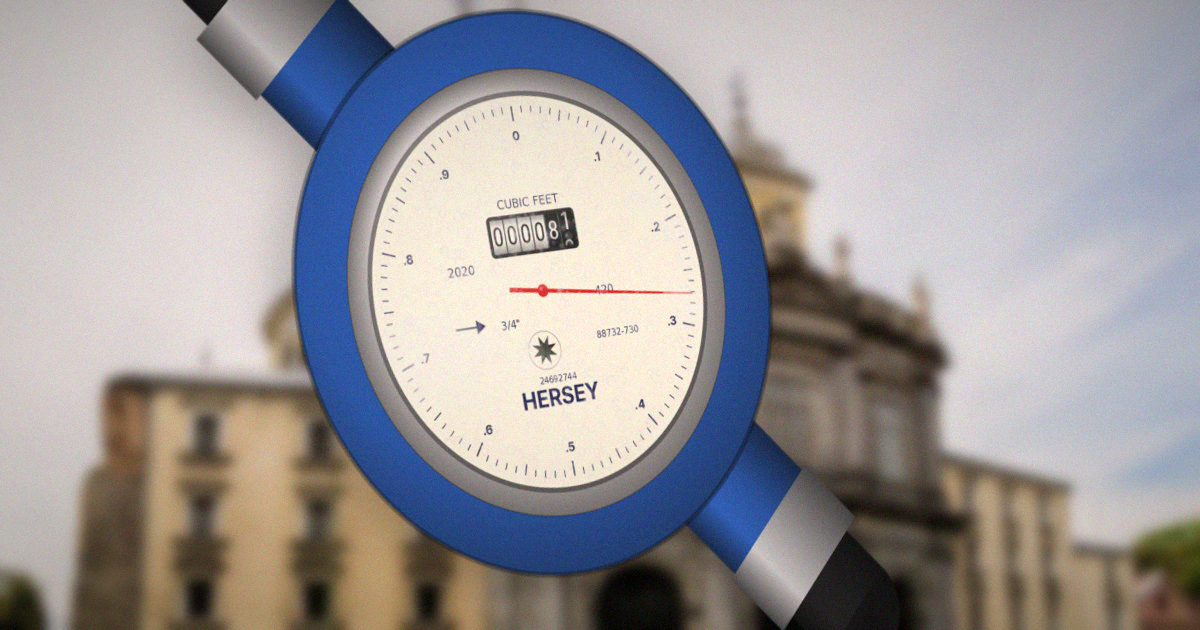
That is value=81.27 unit=ft³
